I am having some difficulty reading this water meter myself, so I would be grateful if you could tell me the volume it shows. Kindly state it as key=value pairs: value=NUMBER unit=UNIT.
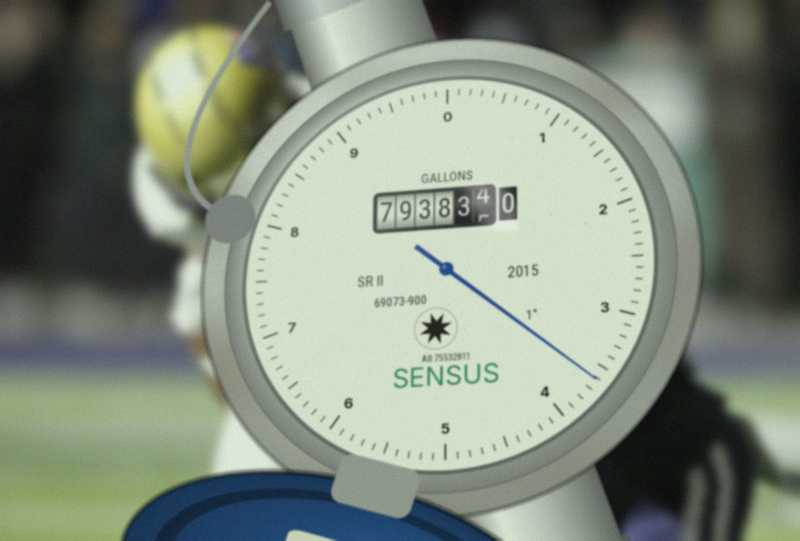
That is value=7938343.6 unit=gal
